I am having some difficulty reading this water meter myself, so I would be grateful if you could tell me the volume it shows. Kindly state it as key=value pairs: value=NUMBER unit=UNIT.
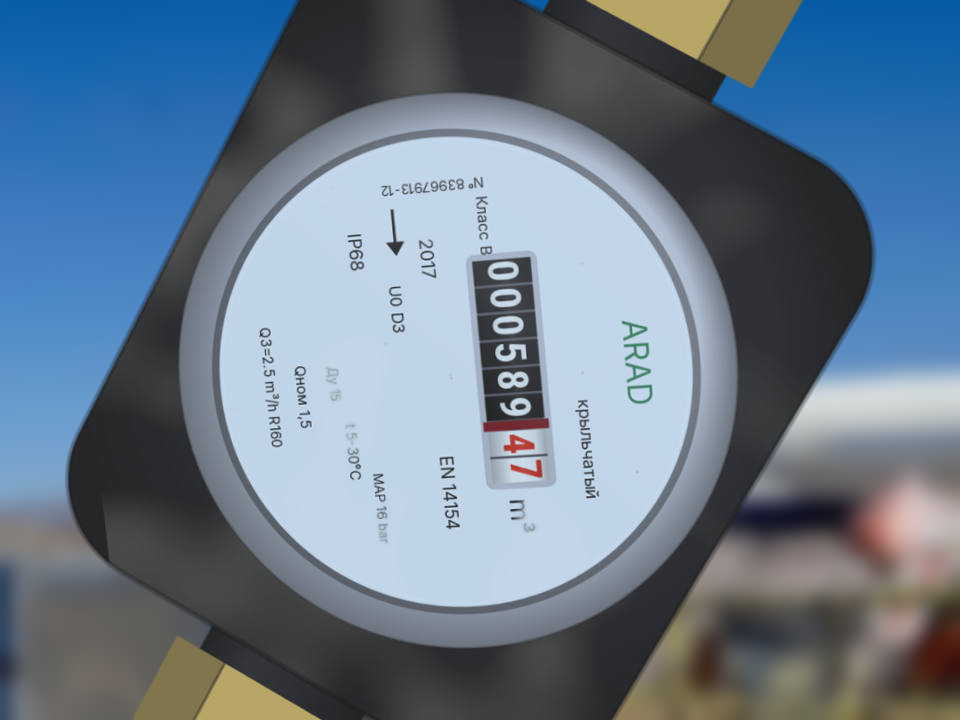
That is value=589.47 unit=m³
